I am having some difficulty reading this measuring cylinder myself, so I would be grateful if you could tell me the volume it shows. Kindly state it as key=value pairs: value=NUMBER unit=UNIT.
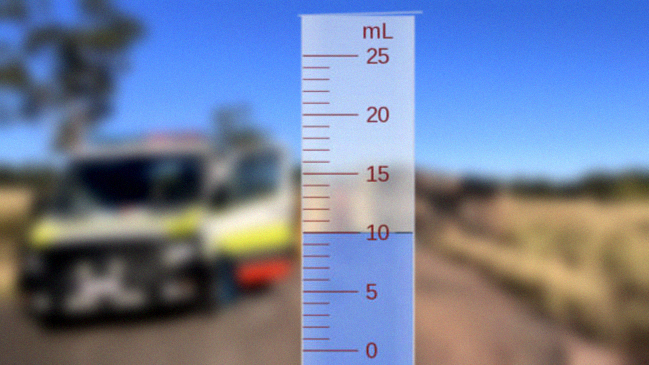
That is value=10 unit=mL
